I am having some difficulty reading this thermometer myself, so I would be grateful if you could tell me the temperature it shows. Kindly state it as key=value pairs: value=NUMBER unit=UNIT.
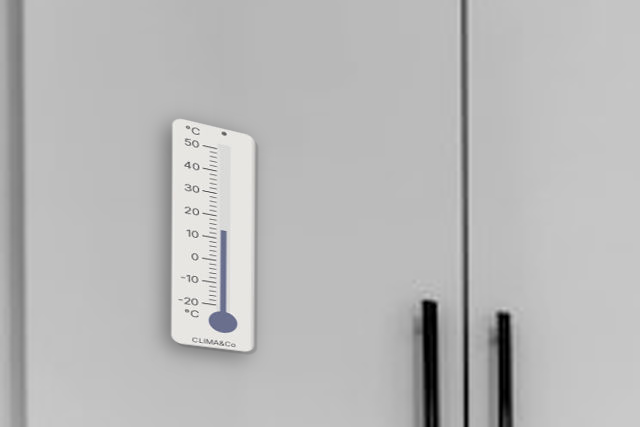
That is value=14 unit=°C
